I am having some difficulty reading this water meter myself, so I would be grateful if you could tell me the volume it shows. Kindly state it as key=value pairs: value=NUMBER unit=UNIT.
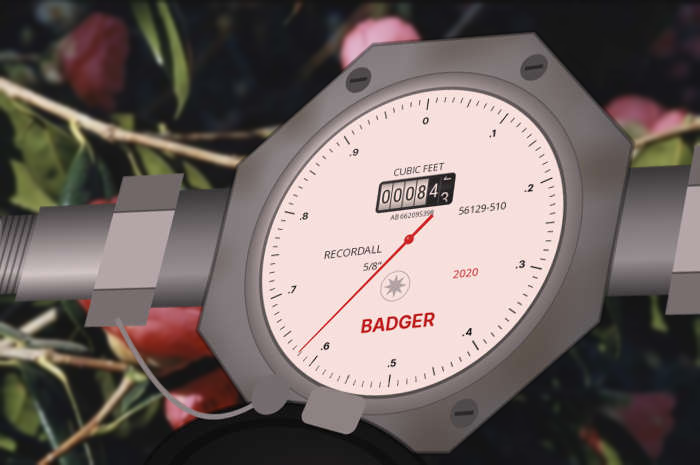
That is value=842.62 unit=ft³
